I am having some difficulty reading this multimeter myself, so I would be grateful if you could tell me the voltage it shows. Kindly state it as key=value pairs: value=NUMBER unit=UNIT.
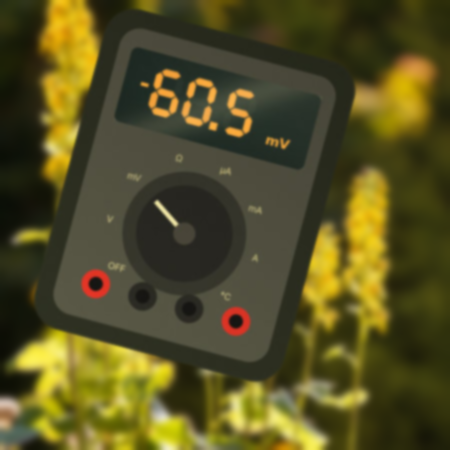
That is value=-60.5 unit=mV
